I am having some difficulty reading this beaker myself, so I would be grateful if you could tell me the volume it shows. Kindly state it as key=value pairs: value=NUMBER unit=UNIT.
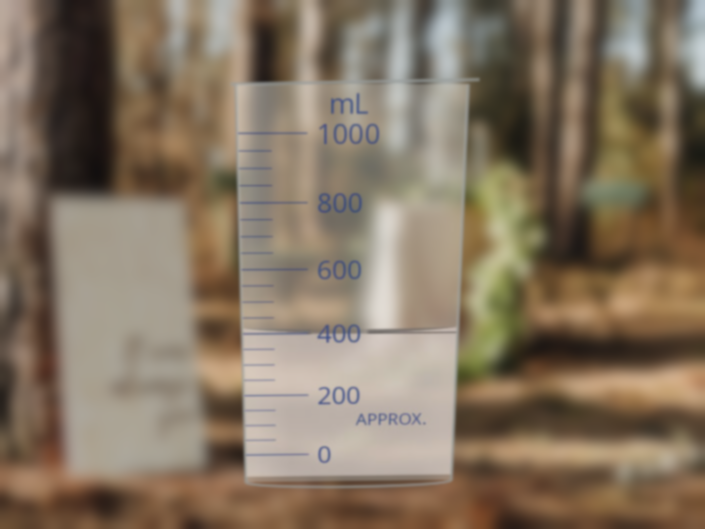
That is value=400 unit=mL
